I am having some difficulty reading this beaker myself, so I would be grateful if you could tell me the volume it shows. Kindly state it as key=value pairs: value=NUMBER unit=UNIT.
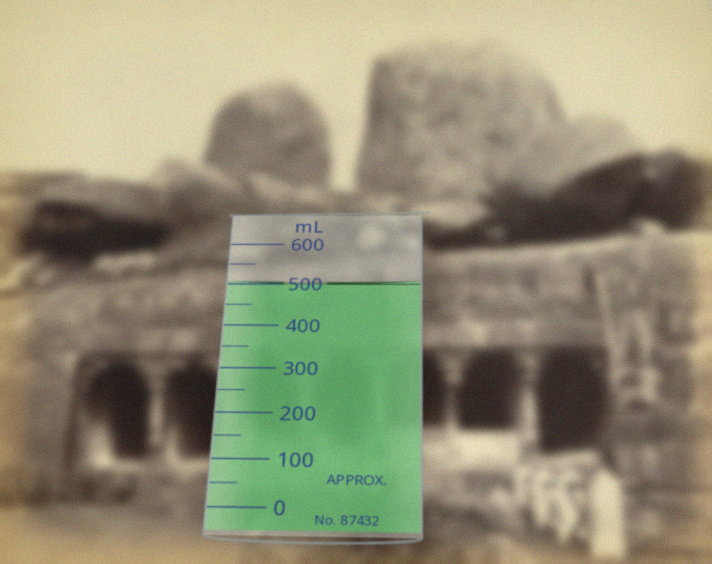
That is value=500 unit=mL
